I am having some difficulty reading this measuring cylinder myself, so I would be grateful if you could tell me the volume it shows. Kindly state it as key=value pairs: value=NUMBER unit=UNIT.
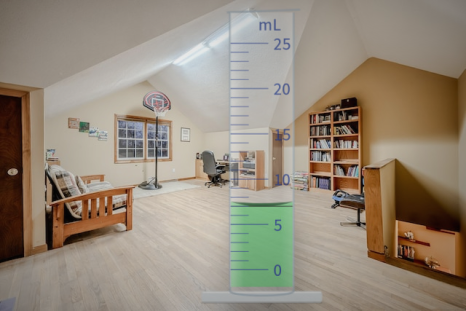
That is value=7 unit=mL
